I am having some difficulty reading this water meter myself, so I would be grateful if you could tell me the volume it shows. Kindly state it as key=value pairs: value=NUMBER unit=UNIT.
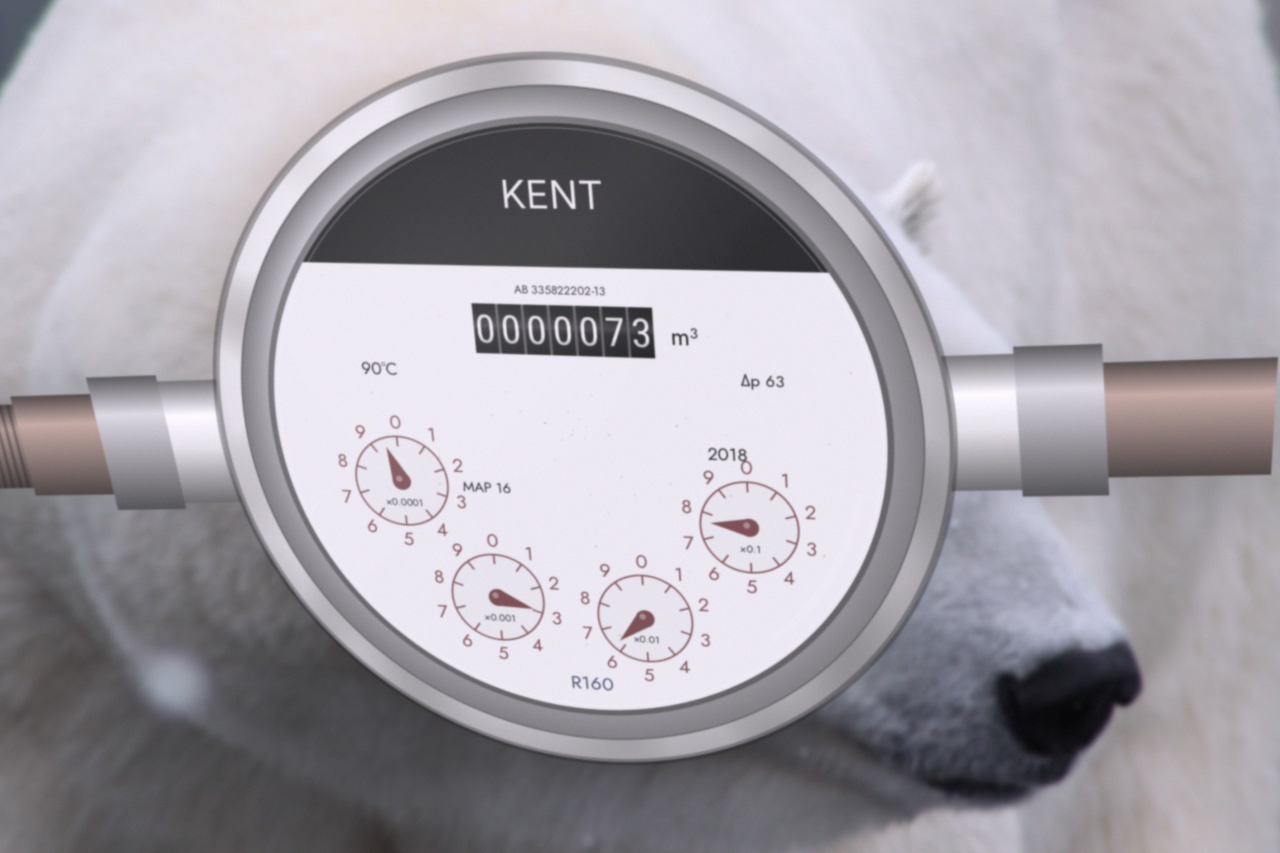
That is value=73.7629 unit=m³
